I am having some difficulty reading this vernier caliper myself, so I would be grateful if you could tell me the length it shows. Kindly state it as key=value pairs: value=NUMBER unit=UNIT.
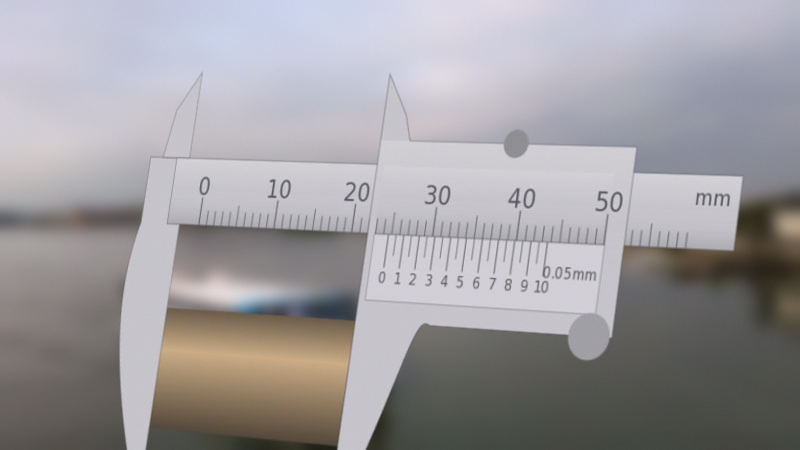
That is value=24.6 unit=mm
